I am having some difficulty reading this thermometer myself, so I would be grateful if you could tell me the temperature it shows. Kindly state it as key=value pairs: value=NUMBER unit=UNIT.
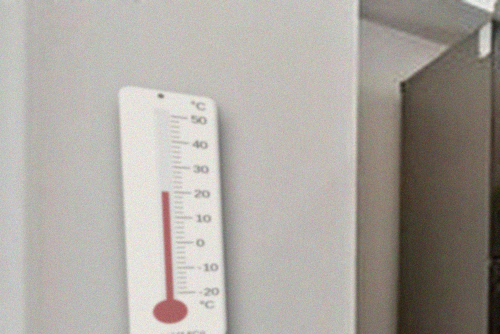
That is value=20 unit=°C
